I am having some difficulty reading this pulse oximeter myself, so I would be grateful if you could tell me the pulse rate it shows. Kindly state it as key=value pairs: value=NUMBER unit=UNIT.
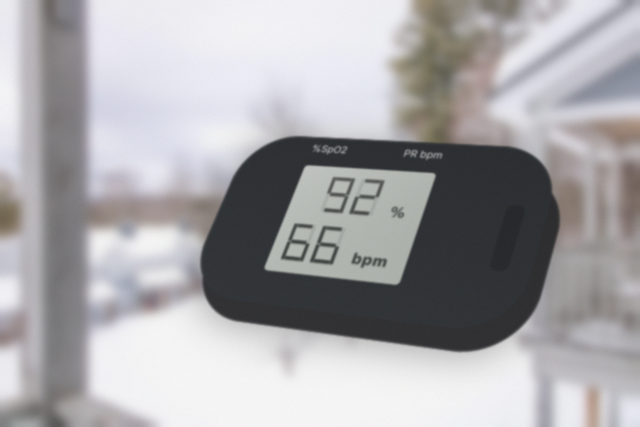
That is value=66 unit=bpm
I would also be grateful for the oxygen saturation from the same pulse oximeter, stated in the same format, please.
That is value=92 unit=%
